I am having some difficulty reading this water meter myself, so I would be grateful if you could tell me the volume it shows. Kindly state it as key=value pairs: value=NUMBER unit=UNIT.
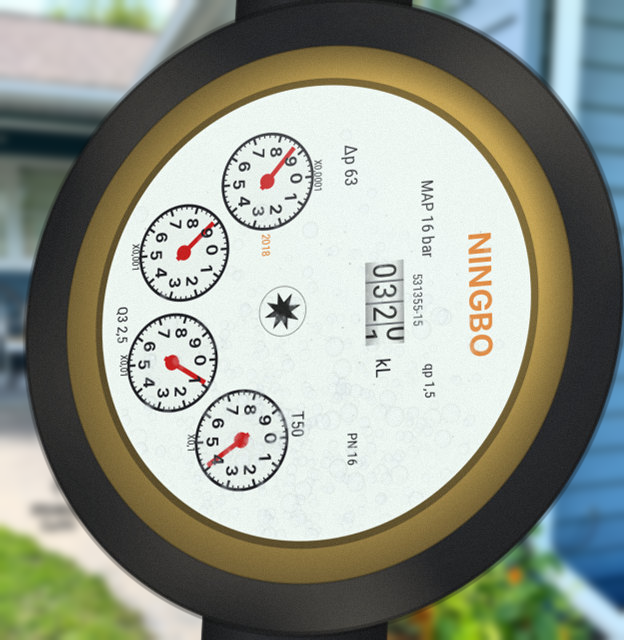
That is value=320.4088 unit=kL
